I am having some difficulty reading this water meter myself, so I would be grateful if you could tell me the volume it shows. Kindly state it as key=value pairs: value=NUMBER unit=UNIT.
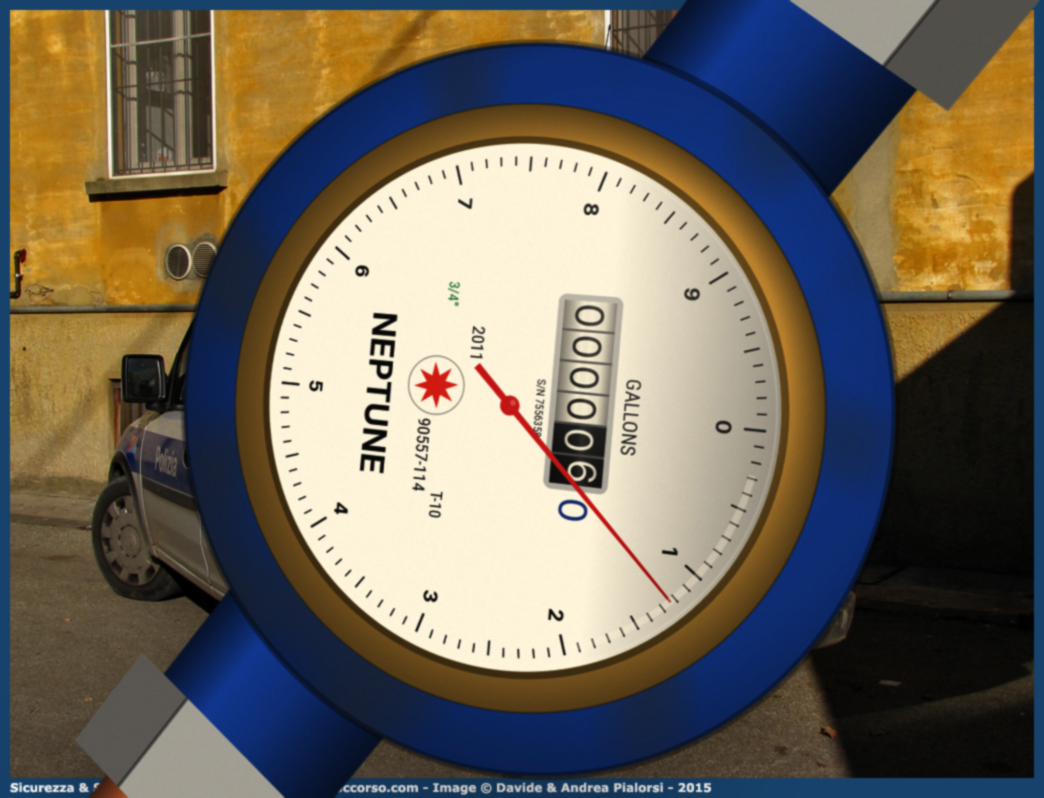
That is value=61.2 unit=gal
